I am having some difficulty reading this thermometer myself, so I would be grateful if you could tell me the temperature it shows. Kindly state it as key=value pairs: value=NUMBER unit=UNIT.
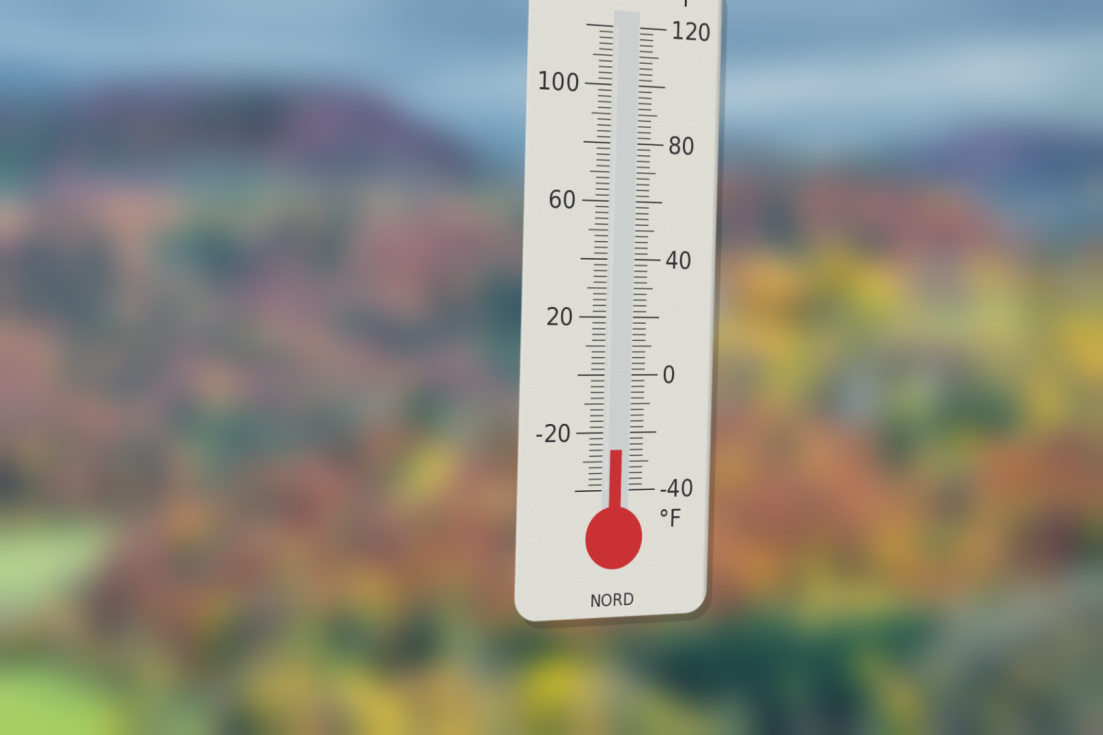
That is value=-26 unit=°F
